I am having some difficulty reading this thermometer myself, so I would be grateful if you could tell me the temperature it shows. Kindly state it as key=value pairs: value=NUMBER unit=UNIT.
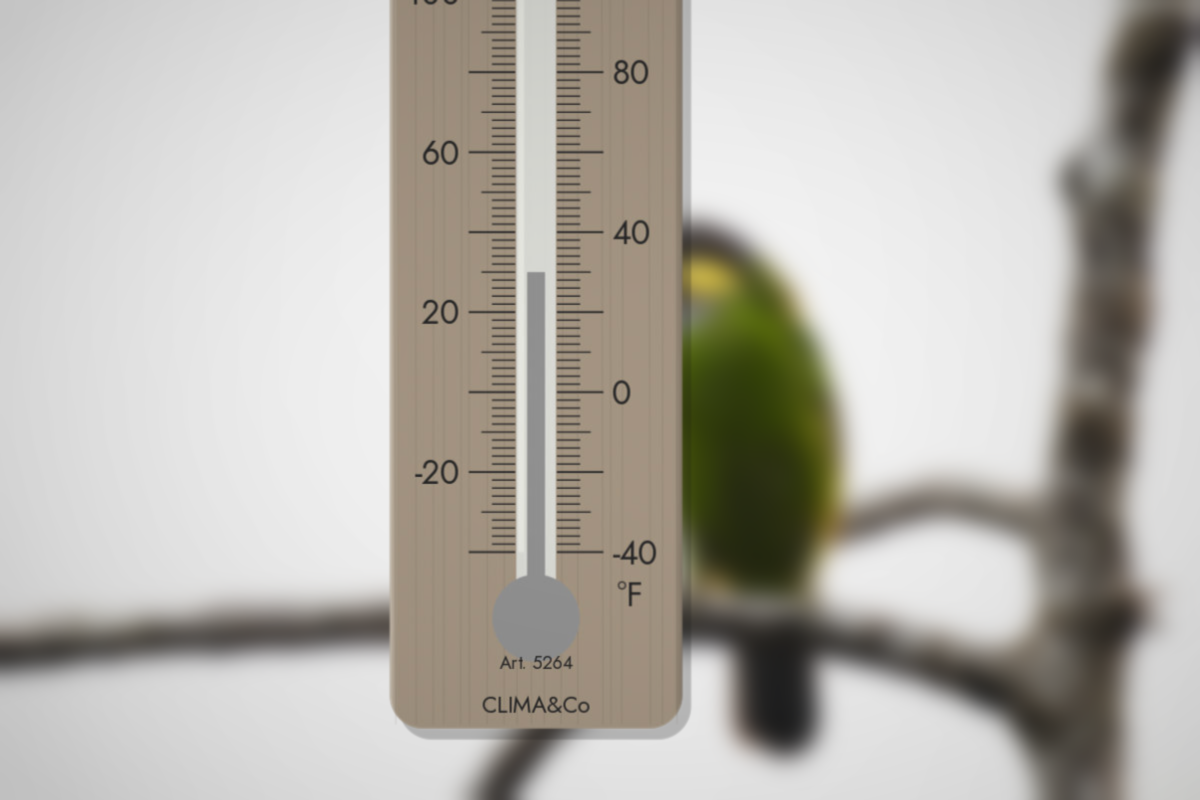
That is value=30 unit=°F
